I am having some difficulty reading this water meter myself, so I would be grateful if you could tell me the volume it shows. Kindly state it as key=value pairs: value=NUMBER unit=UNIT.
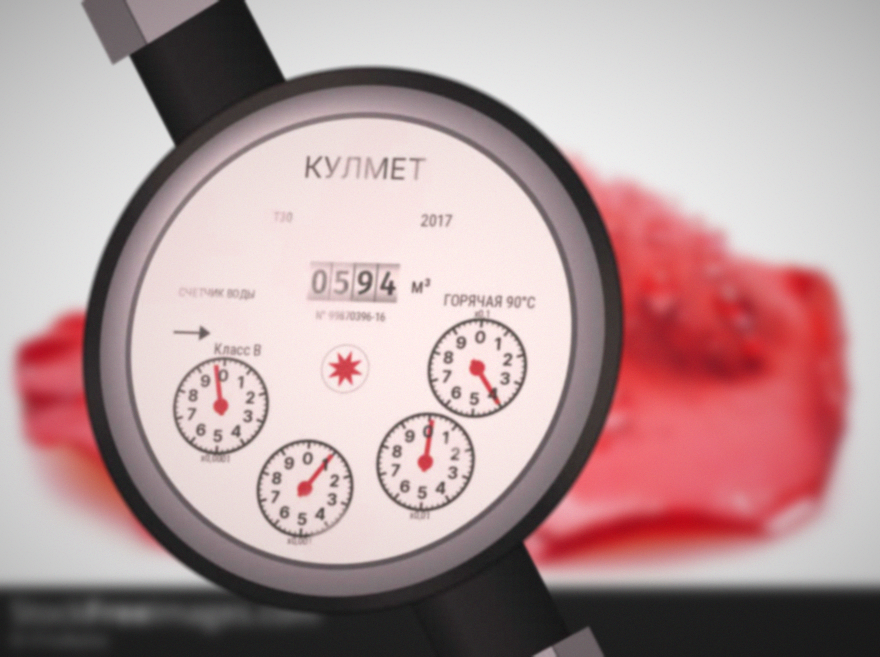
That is value=594.4009 unit=m³
